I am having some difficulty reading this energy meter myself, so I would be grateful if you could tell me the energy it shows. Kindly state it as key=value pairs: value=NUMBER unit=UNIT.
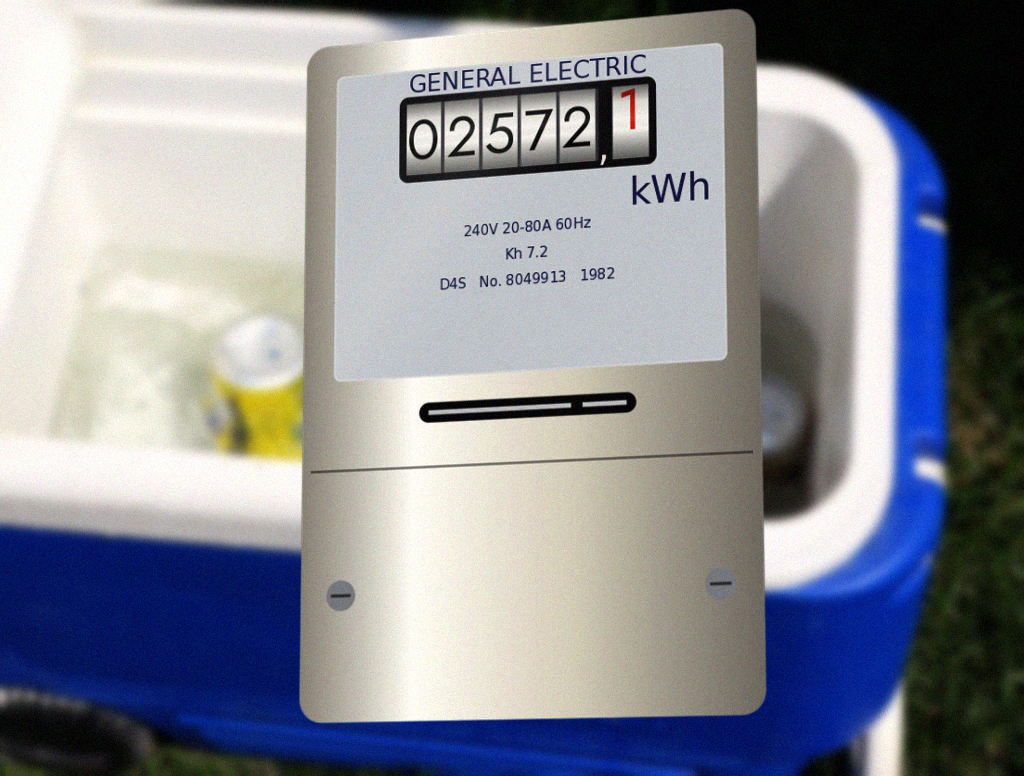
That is value=2572.1 unit=kWh
